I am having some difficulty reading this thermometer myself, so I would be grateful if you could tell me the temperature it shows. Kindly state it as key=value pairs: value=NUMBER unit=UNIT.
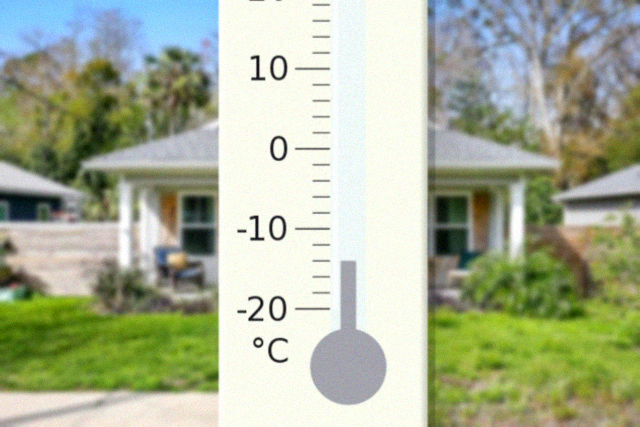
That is value=-14 unit=°C
